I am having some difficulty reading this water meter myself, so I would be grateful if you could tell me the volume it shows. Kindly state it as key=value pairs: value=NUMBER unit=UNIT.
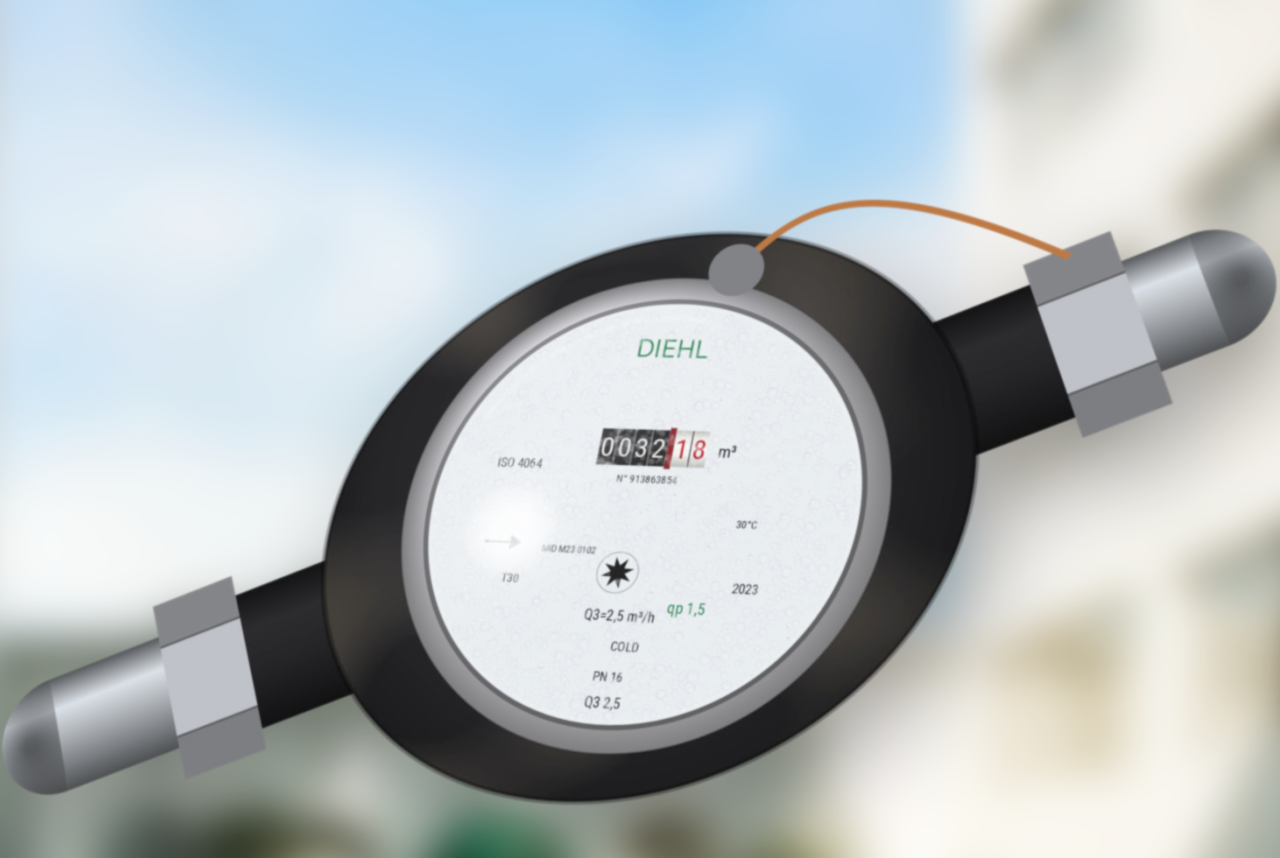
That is value=32.18 unit=m³
